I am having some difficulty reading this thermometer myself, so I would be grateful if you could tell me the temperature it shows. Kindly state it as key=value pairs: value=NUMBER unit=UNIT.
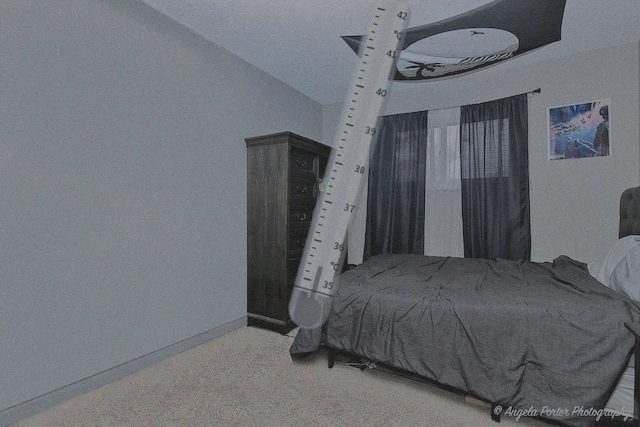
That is value=35.4 unit=°C
